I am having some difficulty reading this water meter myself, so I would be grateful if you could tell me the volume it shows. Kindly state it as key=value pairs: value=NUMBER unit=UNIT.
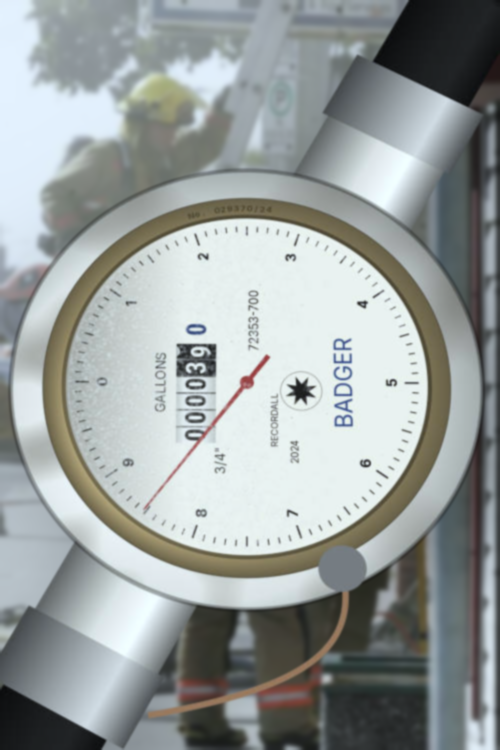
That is value=388.5 unit=gal
